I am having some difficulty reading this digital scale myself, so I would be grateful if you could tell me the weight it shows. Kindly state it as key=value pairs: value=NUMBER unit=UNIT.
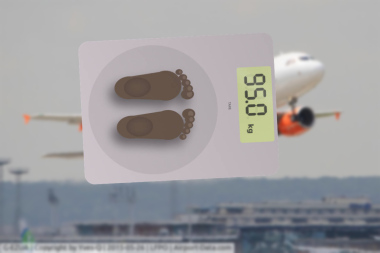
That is value=95.0 unit=kg
